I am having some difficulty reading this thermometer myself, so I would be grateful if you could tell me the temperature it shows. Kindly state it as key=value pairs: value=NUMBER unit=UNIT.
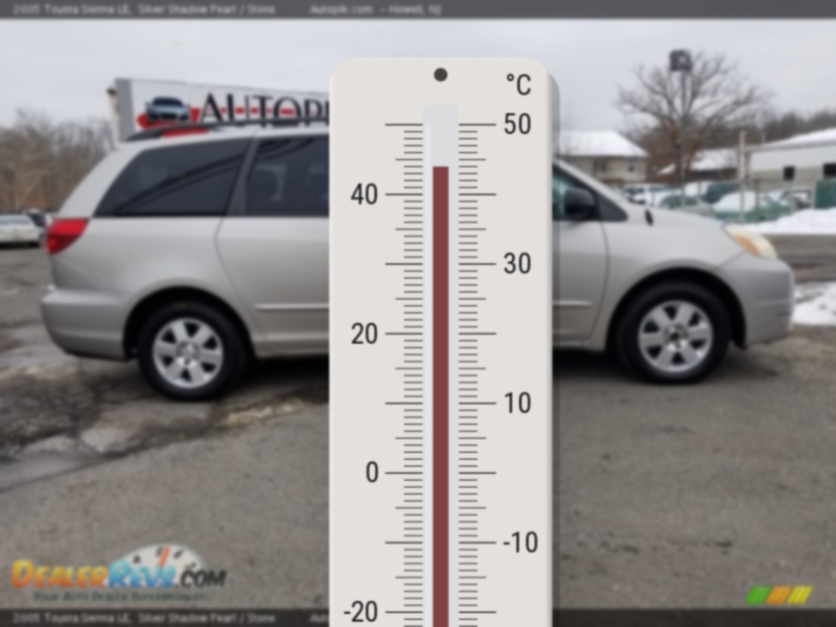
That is value=44 unit=°C
